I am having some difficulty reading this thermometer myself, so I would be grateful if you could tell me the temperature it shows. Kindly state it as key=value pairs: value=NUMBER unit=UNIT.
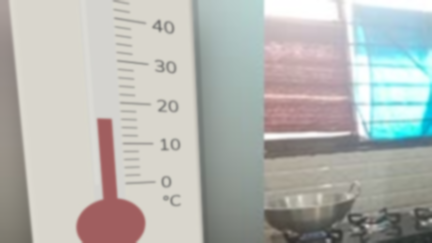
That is value=16 unit=°C
